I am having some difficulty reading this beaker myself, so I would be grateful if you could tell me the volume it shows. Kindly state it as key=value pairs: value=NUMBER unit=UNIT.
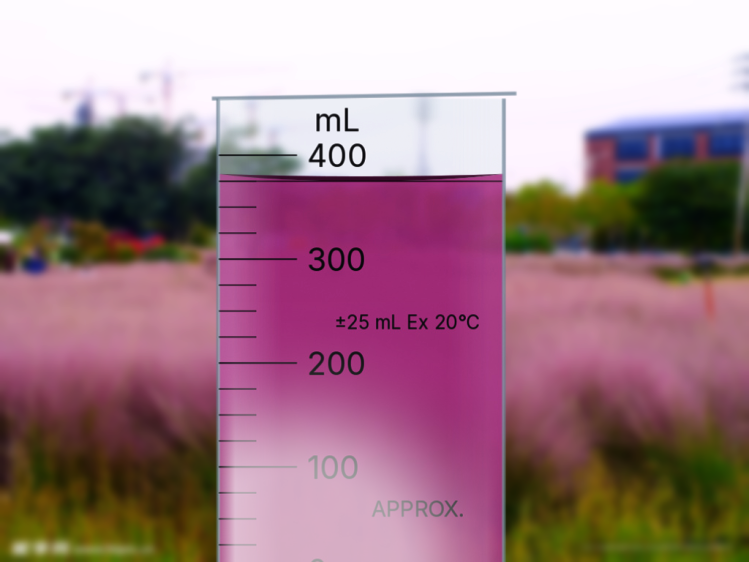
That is value=375 unit=mL
